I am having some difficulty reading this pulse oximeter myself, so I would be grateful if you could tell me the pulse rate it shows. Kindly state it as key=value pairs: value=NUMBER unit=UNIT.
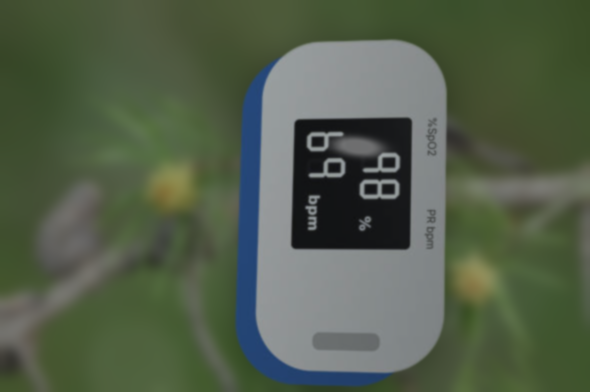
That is value=69 unit=bpm
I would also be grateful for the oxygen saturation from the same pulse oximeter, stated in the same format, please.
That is value=98 unit=%
